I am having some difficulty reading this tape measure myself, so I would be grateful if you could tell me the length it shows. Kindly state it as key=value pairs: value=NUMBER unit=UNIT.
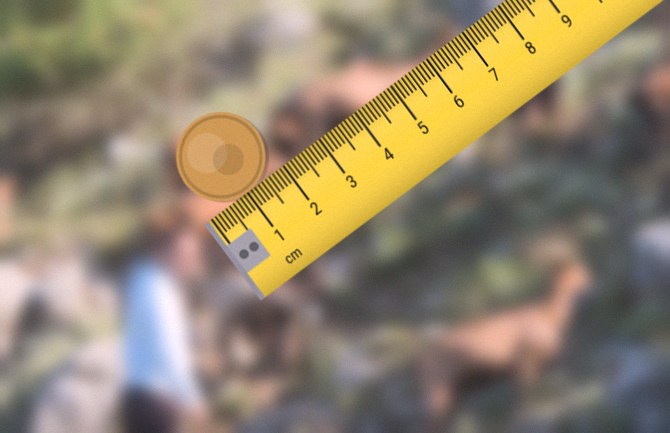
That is value=2 unit=cm
